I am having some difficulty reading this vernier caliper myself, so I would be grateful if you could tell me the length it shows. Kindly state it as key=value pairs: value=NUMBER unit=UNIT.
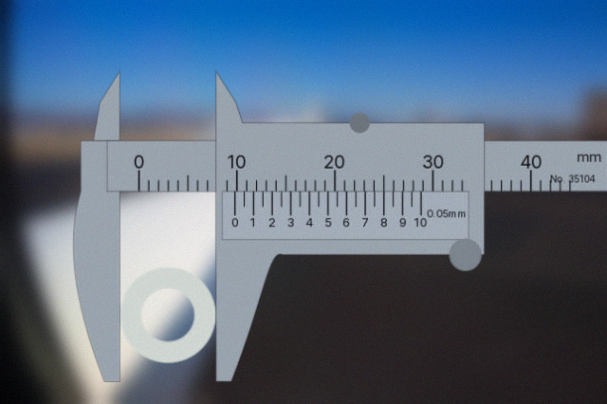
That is value=9.8 unit=mm
